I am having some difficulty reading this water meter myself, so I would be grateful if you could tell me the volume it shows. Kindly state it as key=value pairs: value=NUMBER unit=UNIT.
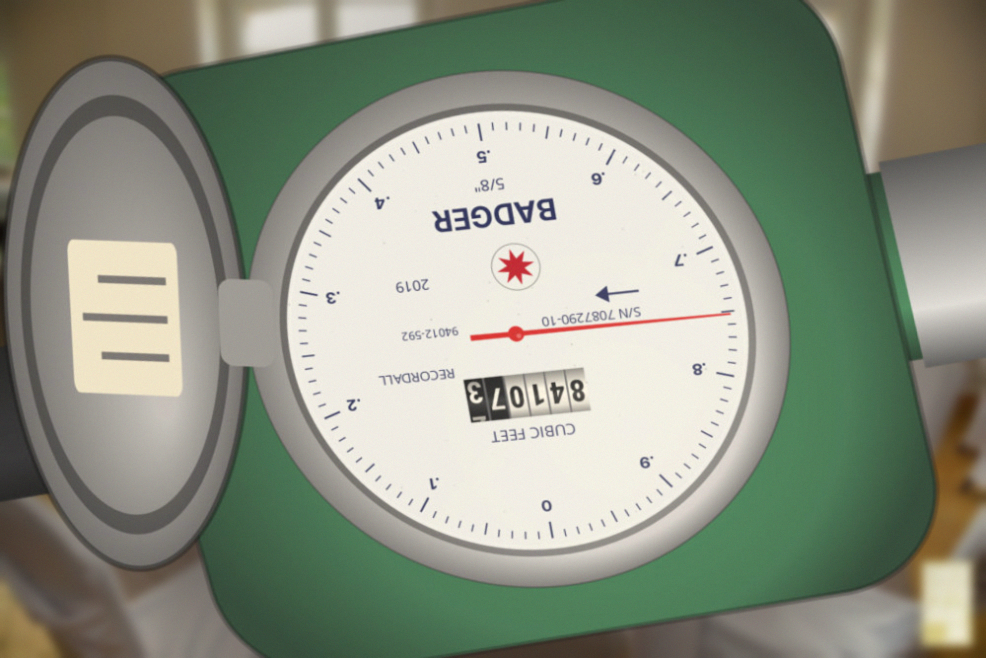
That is value=841072.75 unit=ft³
